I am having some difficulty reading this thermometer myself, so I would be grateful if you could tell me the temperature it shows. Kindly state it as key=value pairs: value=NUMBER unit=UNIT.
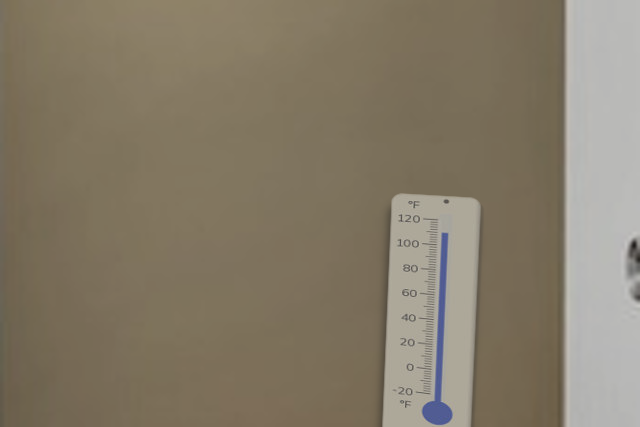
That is value=110 unit=°F
